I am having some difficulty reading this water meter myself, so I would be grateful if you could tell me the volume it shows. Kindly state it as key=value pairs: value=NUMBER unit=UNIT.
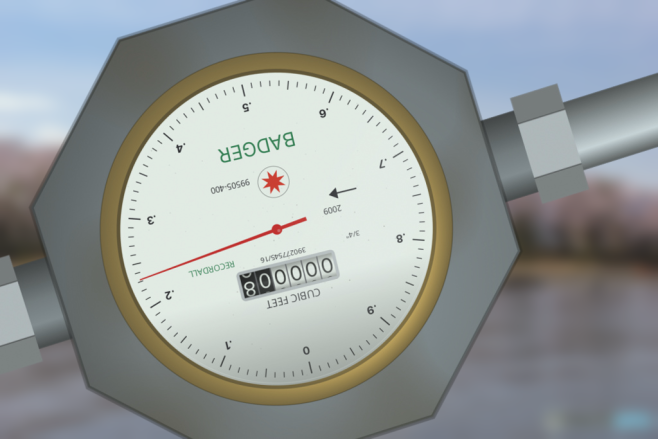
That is value=8.23 unit=ft³
